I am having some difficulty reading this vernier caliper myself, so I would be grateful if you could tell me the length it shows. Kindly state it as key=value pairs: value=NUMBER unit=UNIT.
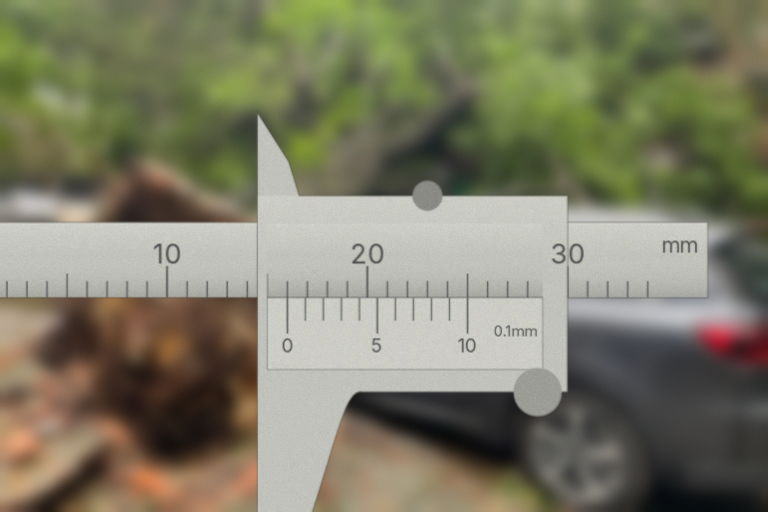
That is value=16.0 unit=mm
